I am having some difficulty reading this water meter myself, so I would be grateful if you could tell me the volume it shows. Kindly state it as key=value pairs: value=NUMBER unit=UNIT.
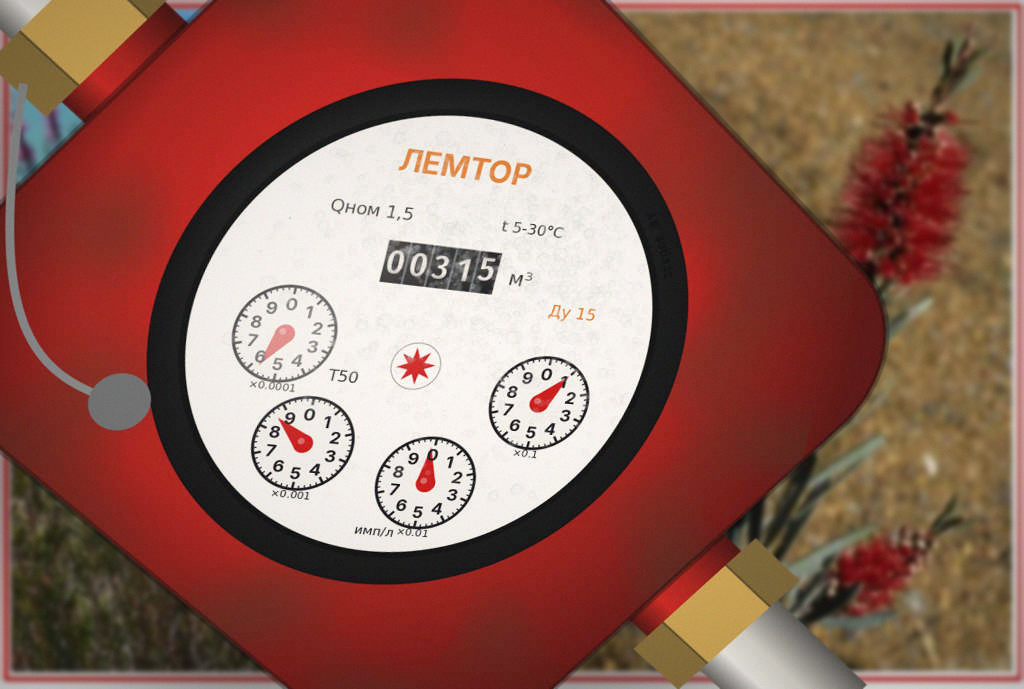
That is value=315.0985 unit=m³
